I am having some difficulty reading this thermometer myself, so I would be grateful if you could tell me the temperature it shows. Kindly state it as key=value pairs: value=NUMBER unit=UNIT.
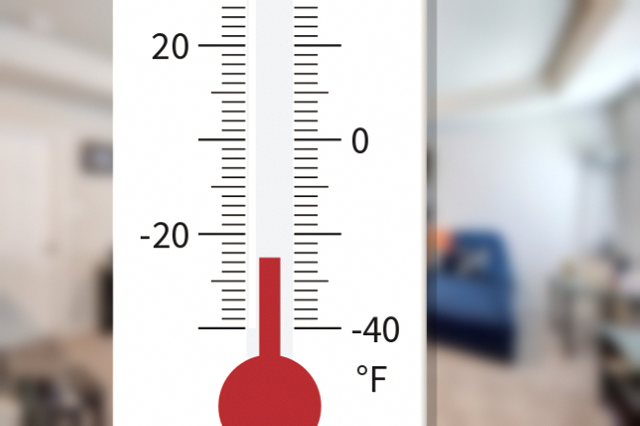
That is value=-25 unit=°F
